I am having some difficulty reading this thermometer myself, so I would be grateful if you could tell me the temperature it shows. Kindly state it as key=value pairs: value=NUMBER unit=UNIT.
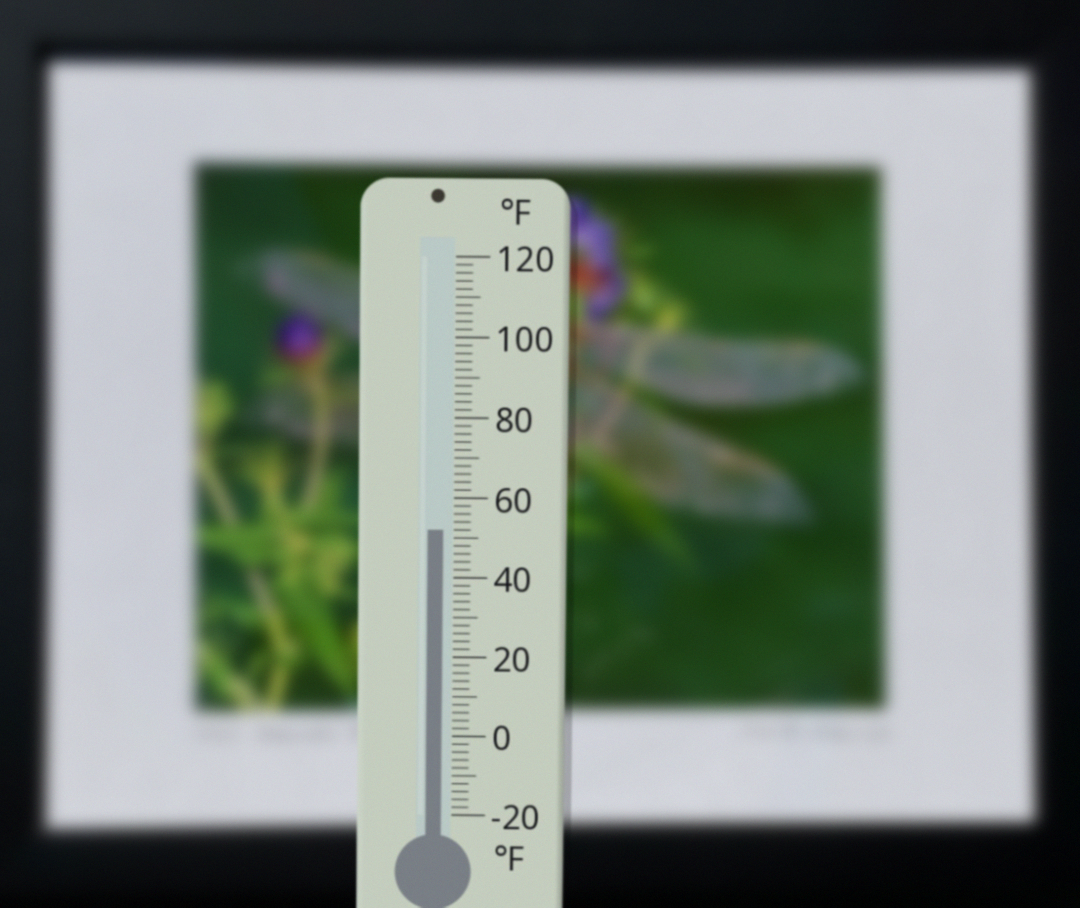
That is value=52 unit=°F
